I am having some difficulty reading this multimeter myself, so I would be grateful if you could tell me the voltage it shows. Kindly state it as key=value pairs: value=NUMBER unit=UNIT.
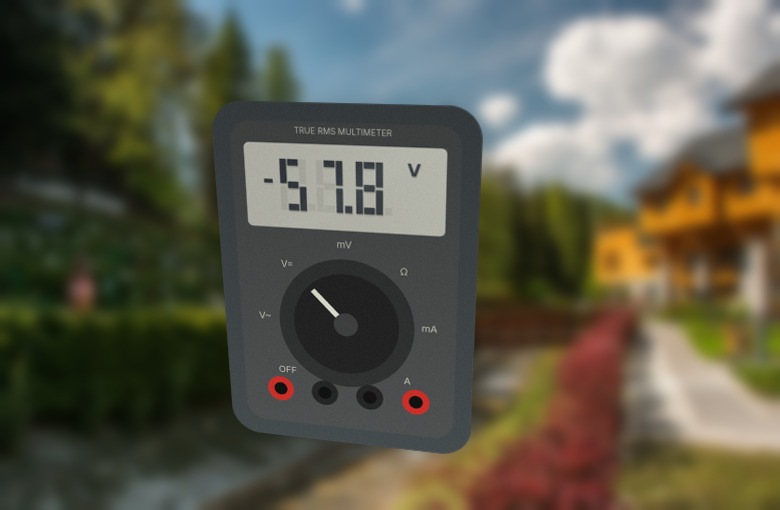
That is value=-57.8 unit=V
